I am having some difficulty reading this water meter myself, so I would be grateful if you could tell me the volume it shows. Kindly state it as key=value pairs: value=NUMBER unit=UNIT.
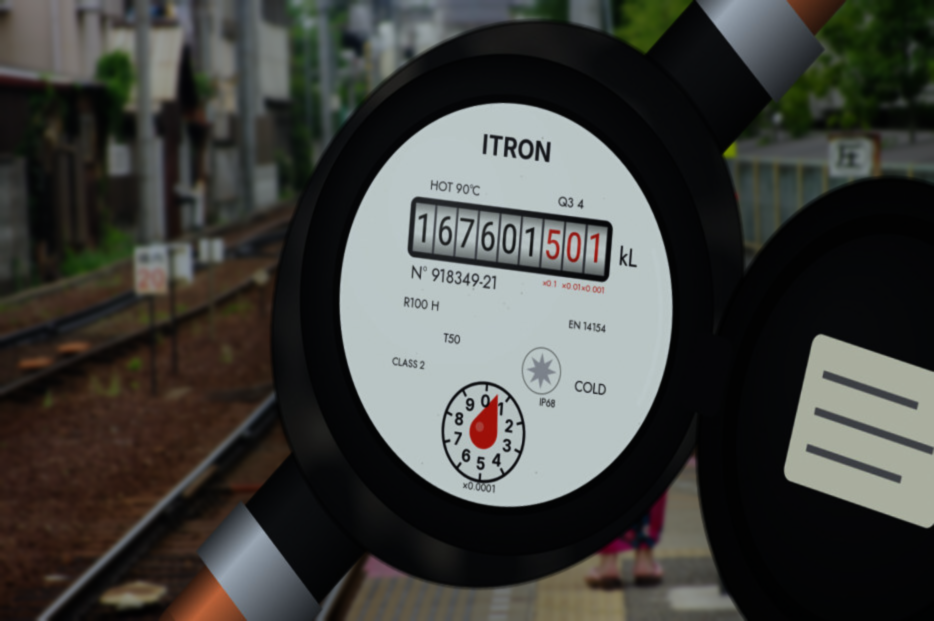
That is value=167601.5010 unit=kL
